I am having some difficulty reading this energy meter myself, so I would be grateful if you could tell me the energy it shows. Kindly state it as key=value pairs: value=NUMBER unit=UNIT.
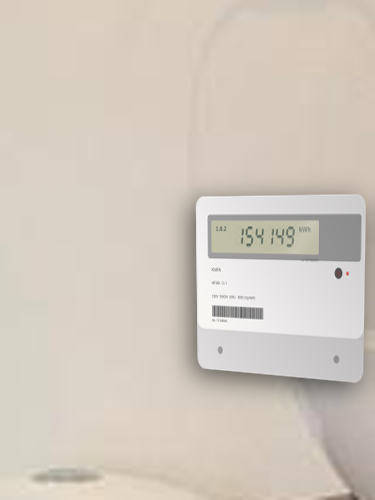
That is value=154149 unit=kWh
